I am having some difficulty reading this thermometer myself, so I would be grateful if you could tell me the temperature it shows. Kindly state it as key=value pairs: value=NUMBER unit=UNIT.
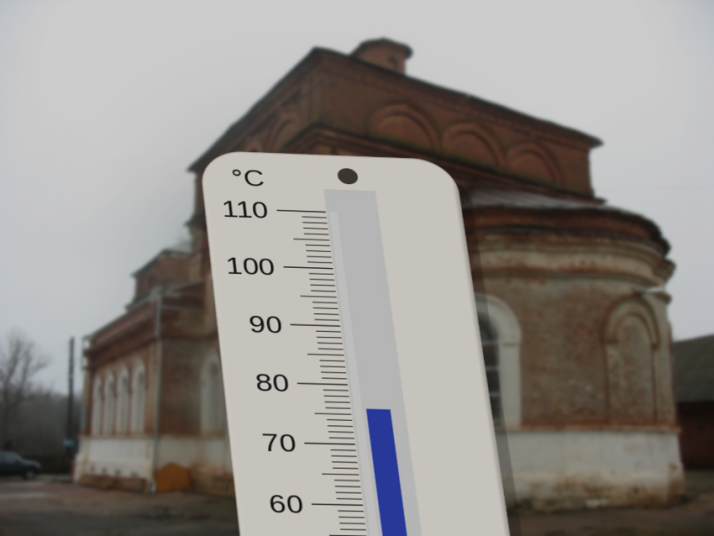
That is value=76 unit=°C
